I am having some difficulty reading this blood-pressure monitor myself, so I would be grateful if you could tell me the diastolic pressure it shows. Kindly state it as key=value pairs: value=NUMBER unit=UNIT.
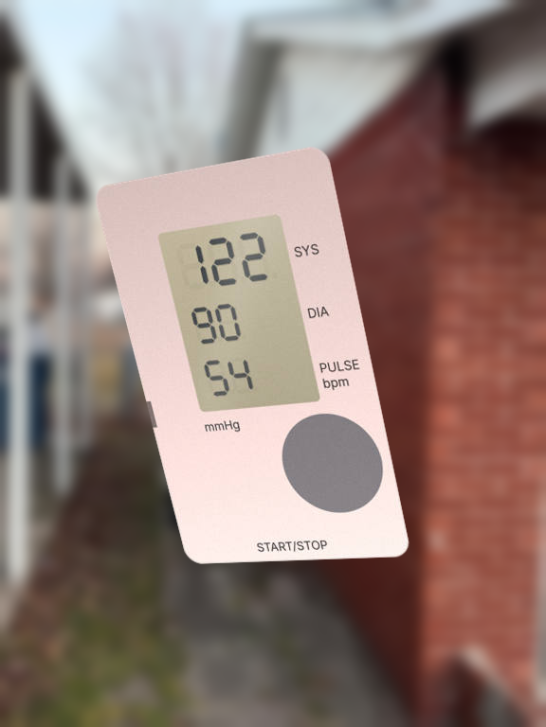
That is value=90 unit=mmHg
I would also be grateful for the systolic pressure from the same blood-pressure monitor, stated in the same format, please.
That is value=122 unit=mmHg
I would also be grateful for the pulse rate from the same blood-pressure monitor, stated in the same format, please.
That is value=54 unit=bpm
